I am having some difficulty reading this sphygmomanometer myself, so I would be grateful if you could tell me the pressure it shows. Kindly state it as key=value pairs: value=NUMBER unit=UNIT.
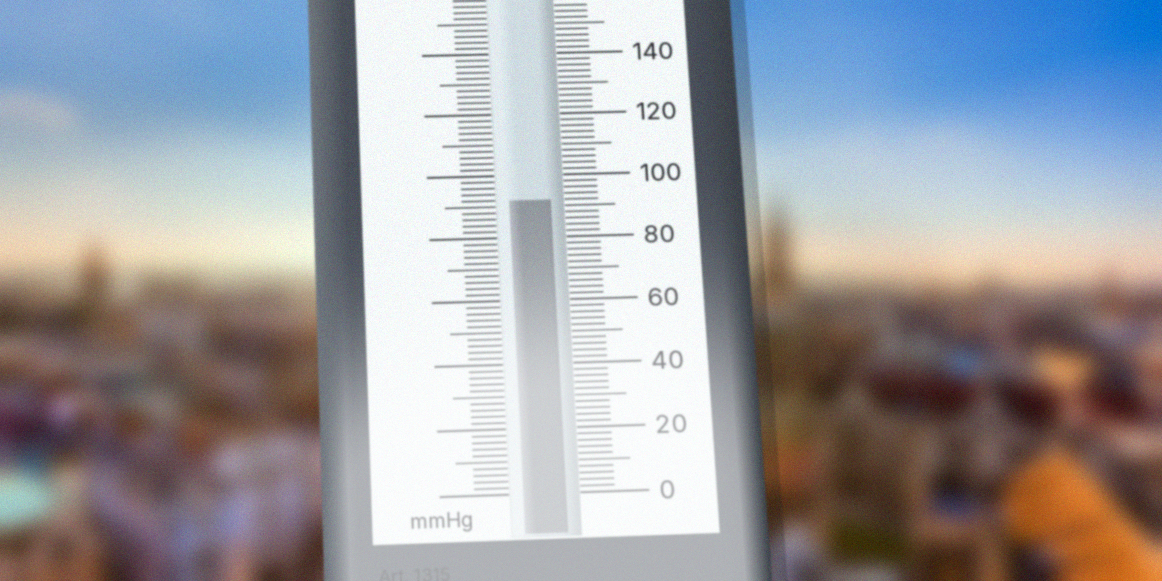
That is value=92 unit=mmHg
